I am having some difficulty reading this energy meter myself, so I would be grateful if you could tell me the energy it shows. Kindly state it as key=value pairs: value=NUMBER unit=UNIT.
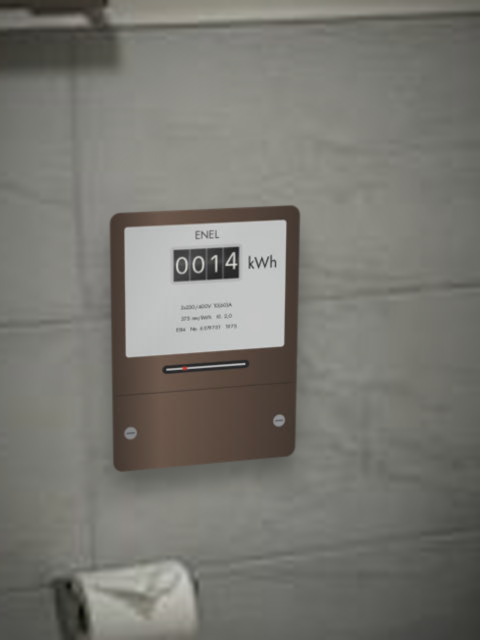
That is value=14 unit=kWh
